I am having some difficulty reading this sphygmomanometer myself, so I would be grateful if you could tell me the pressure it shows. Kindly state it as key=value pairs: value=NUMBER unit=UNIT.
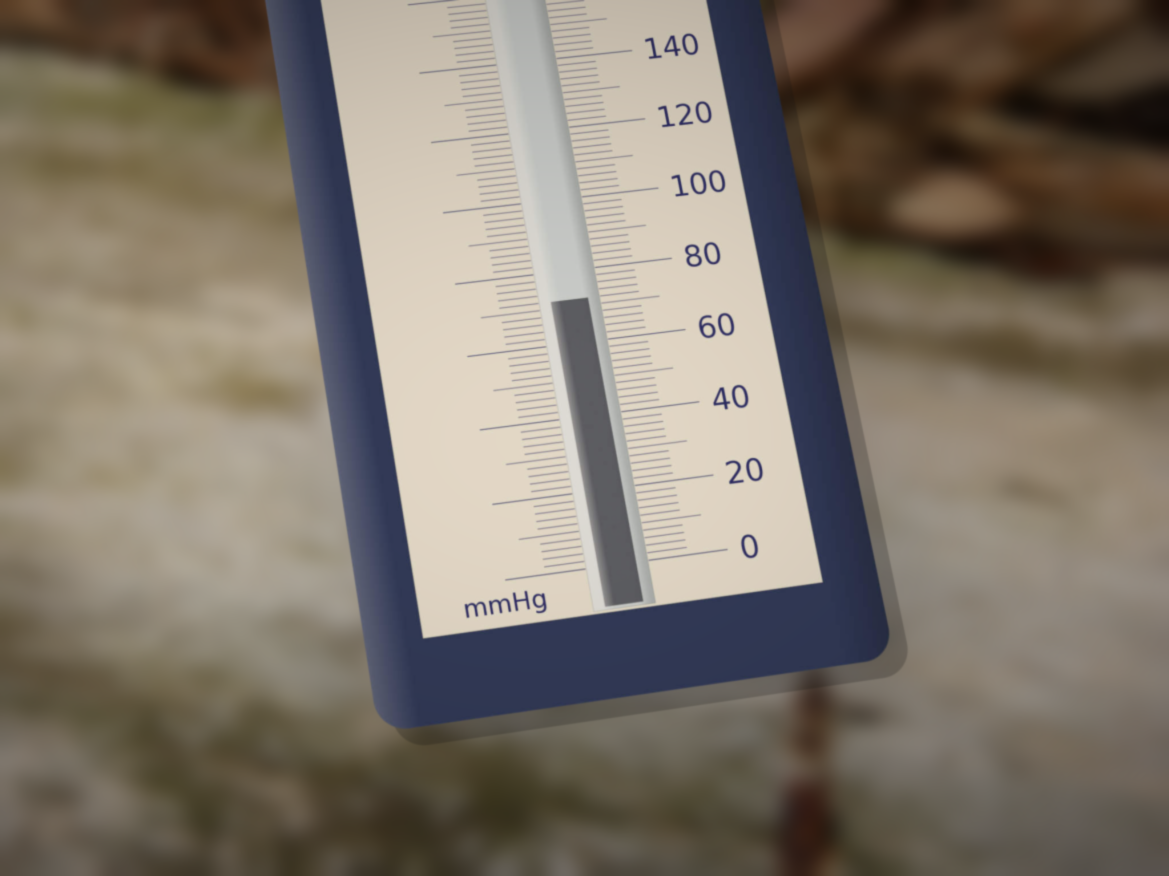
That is value=72 unit=mmHg
